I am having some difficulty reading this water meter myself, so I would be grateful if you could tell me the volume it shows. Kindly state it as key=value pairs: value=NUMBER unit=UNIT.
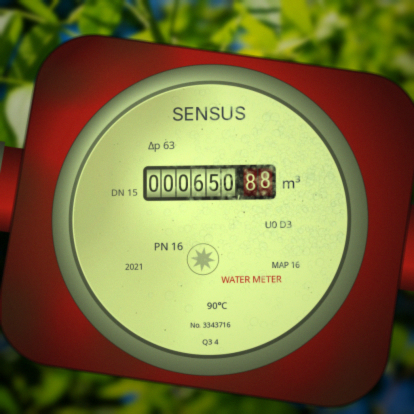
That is value=650.88 unit=m³
